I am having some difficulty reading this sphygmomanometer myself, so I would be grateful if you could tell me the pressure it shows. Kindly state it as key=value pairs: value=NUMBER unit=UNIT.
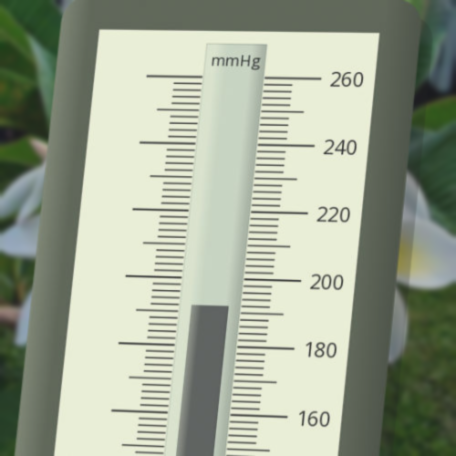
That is value=192 unit=mmHg
